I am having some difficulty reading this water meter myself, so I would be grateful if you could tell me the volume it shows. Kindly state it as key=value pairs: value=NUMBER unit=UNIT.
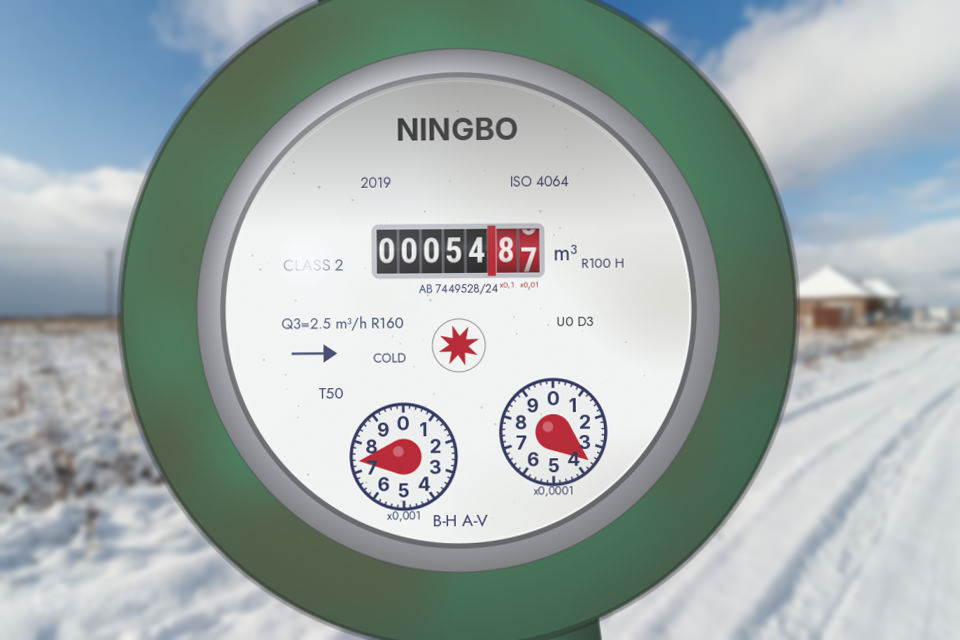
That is value=54.8673 unit=m³
